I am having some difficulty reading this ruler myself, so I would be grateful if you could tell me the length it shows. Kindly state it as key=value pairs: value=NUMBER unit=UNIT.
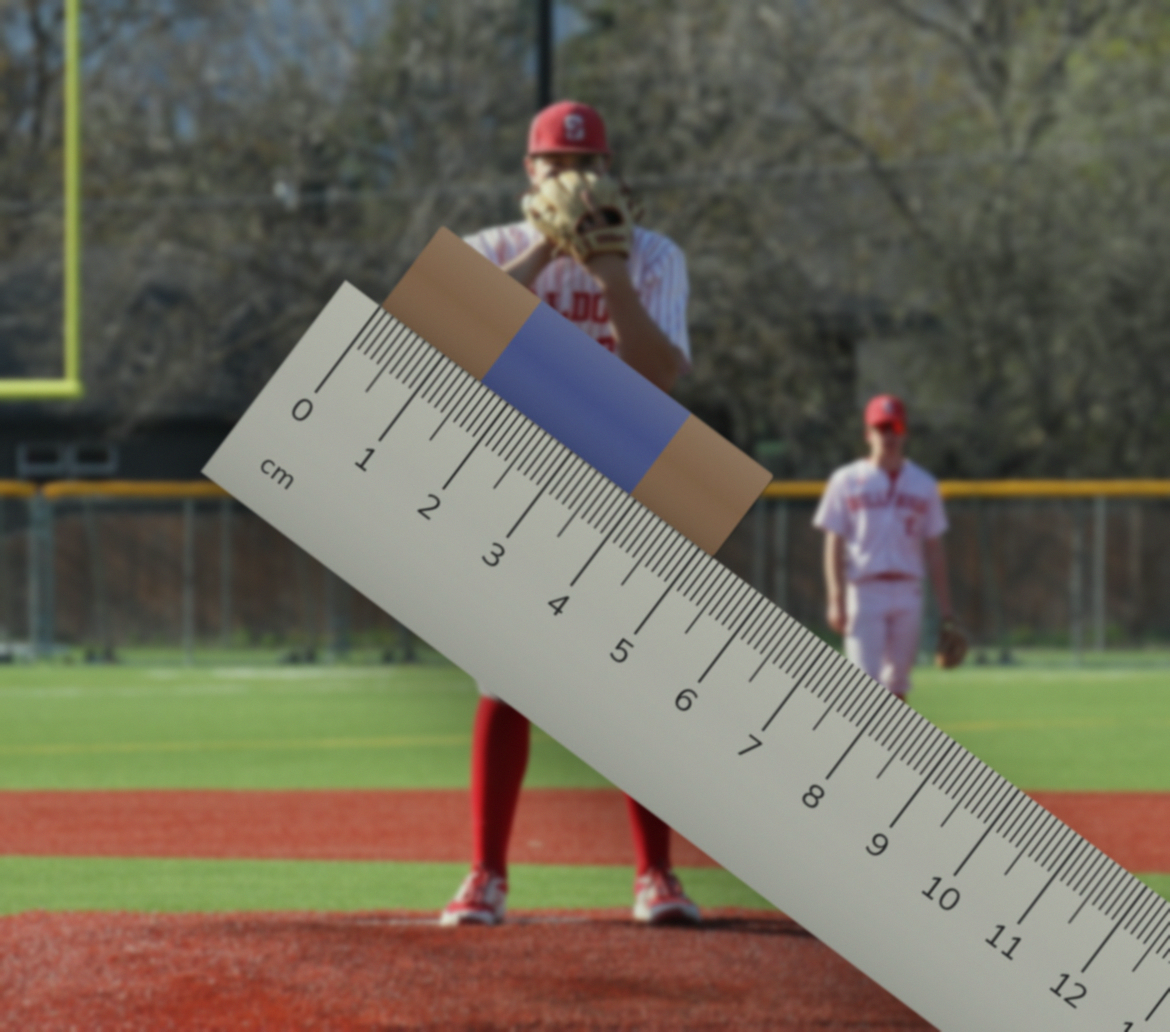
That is value=5.2 unit=cm
